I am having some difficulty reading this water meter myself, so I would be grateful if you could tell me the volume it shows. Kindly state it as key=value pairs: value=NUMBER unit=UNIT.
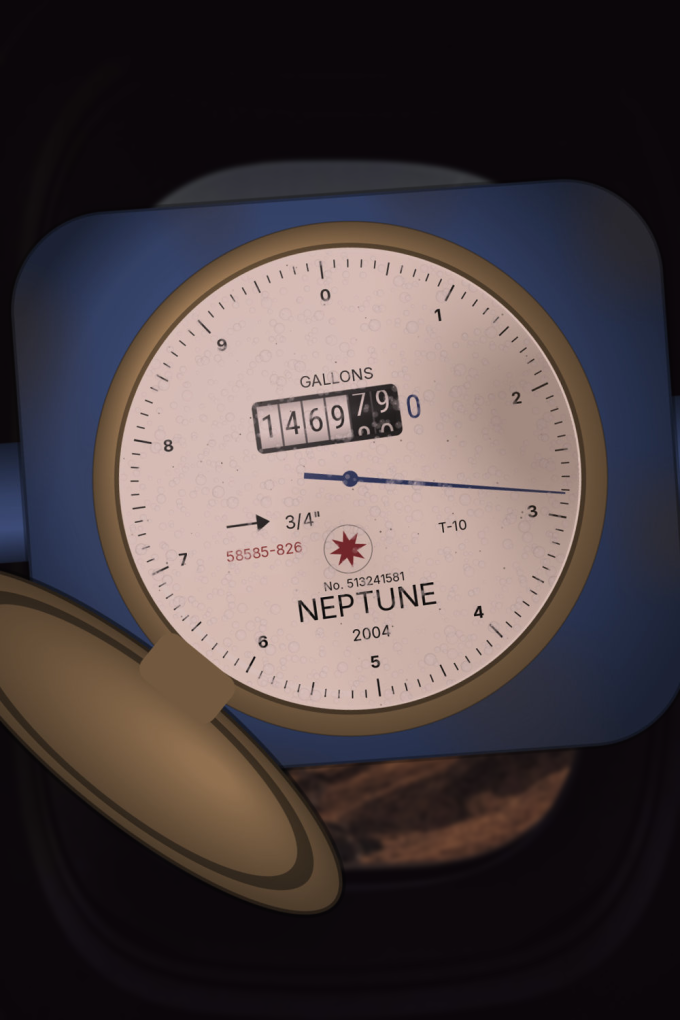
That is value=1469792.8 unit=gal
